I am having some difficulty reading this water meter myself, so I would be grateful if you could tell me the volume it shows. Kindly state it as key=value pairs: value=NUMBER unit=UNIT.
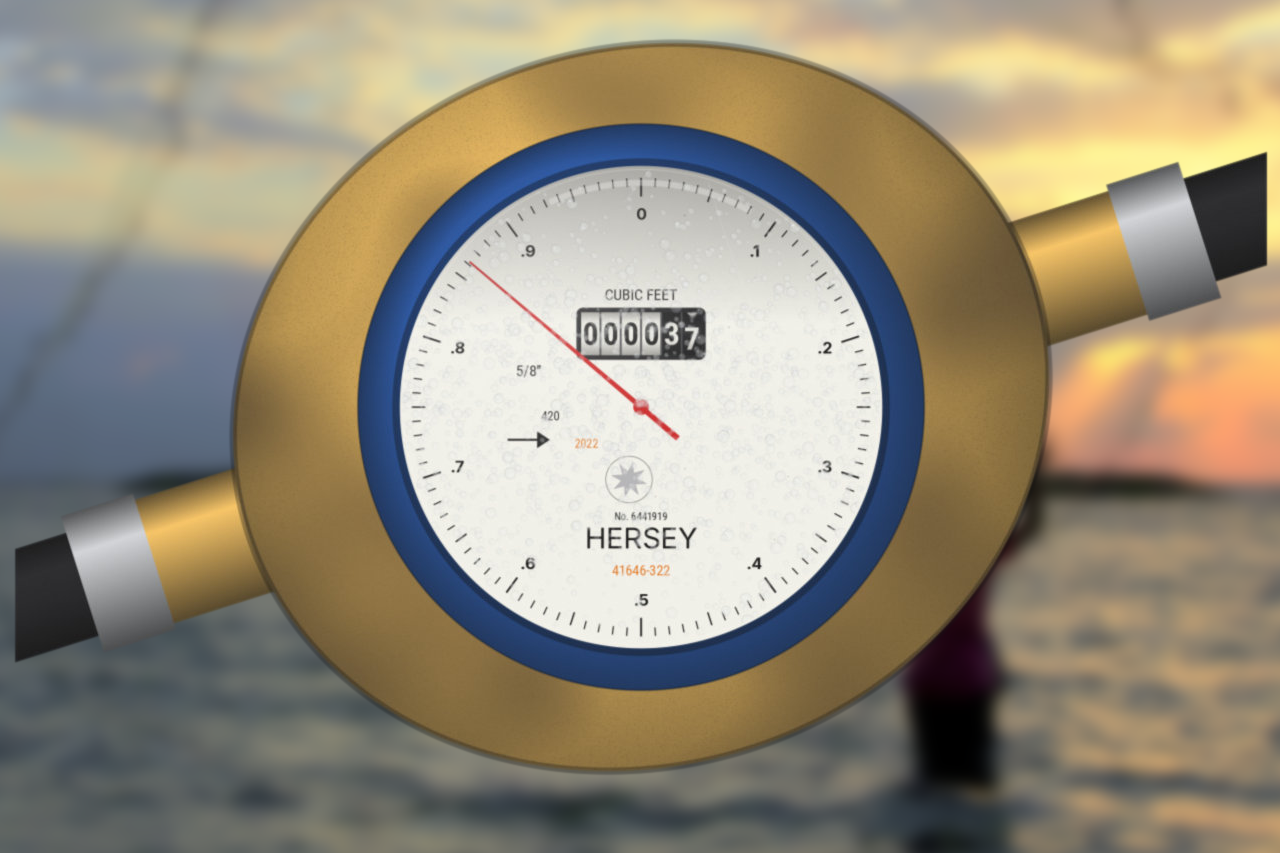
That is value=36.86 unit=ft³
